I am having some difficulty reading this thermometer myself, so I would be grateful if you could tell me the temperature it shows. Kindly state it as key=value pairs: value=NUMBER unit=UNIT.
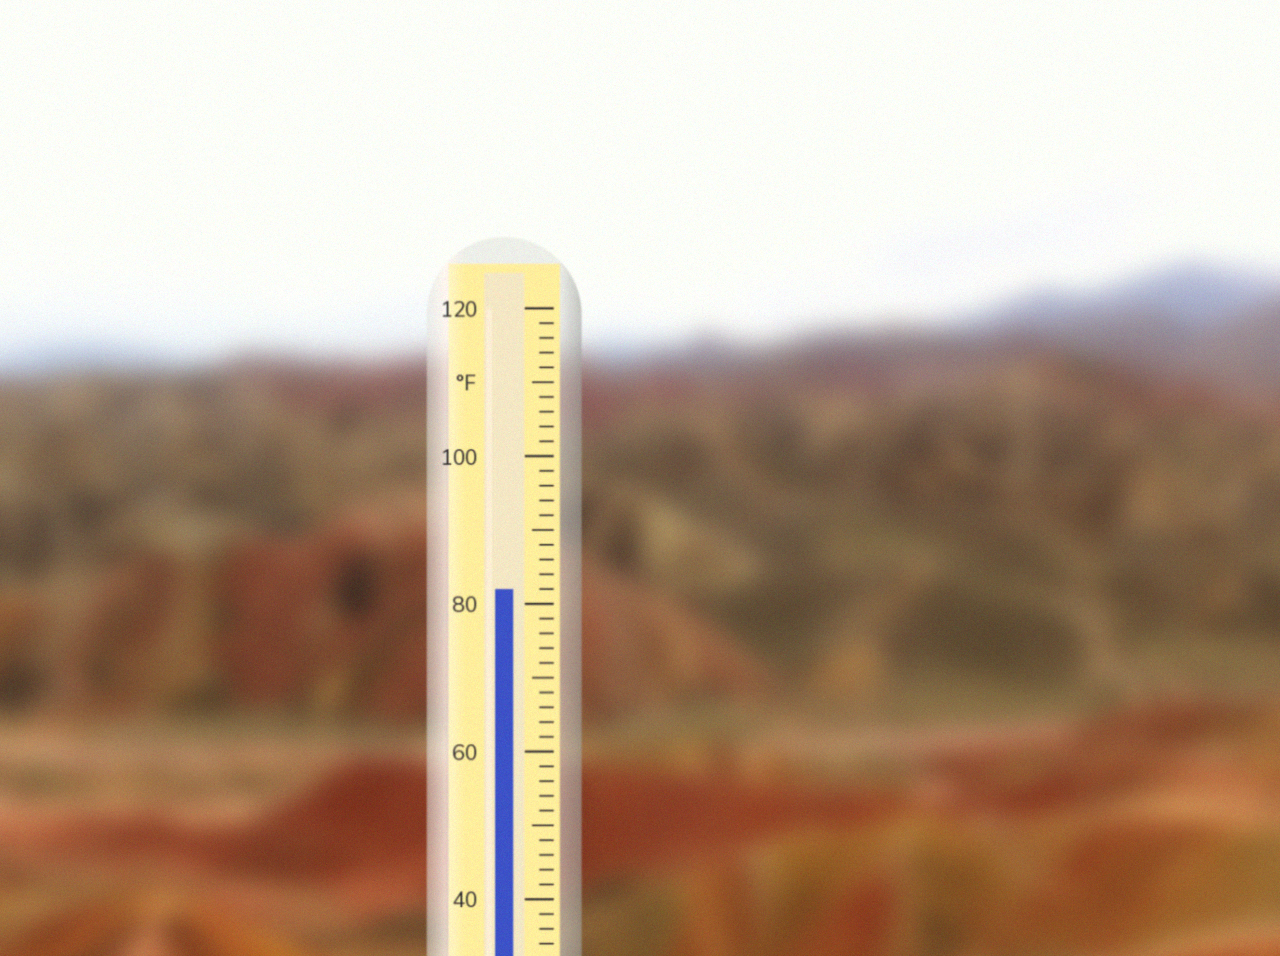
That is value=82 unit=°F
